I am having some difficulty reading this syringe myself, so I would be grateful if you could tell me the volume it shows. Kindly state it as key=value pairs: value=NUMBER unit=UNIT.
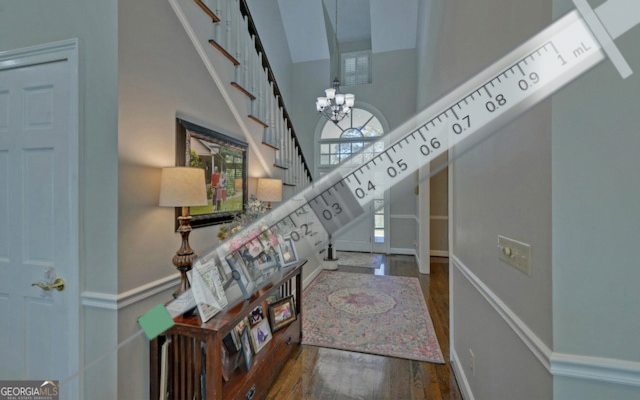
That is value=0.26 unit=mL
